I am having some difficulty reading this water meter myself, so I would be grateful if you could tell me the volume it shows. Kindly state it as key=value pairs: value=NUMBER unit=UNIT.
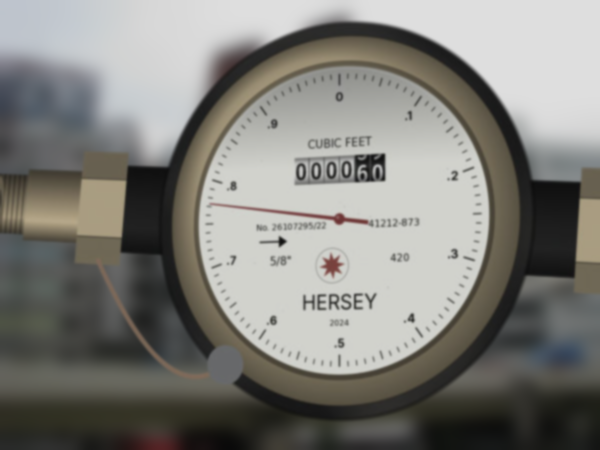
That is value=59.77 unit=ft³
